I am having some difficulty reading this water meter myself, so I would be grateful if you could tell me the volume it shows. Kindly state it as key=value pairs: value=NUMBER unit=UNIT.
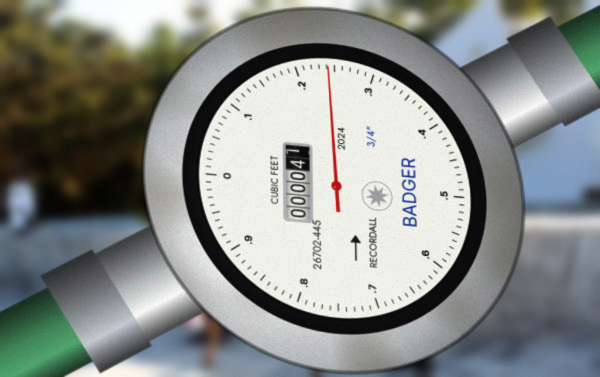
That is value=41.24 unit=ft³
